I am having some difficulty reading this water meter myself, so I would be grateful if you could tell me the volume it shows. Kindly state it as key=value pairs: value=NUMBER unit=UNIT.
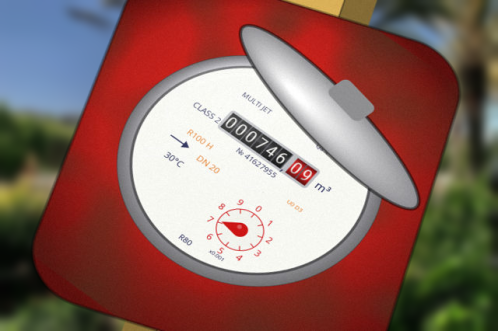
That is value=746.097 unit=m³
